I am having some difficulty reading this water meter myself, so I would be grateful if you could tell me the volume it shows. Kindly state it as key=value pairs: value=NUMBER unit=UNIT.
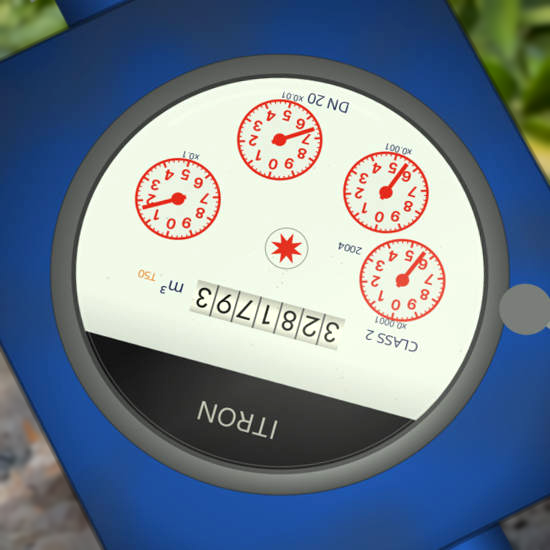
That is value=3281793.1655 unit=m³
